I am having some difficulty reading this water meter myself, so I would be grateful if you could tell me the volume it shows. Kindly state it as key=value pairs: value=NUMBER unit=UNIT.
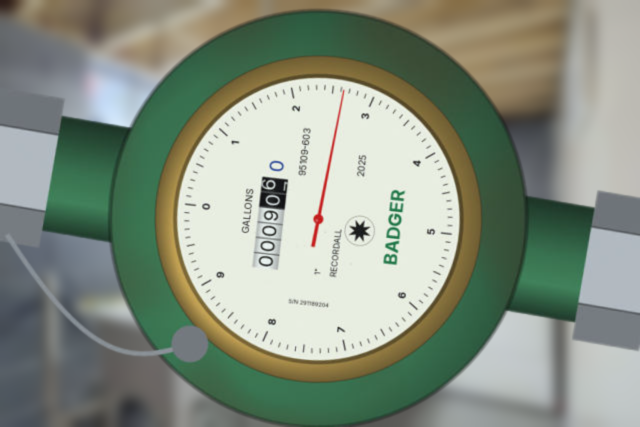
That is value=9062.6 unit=gal
